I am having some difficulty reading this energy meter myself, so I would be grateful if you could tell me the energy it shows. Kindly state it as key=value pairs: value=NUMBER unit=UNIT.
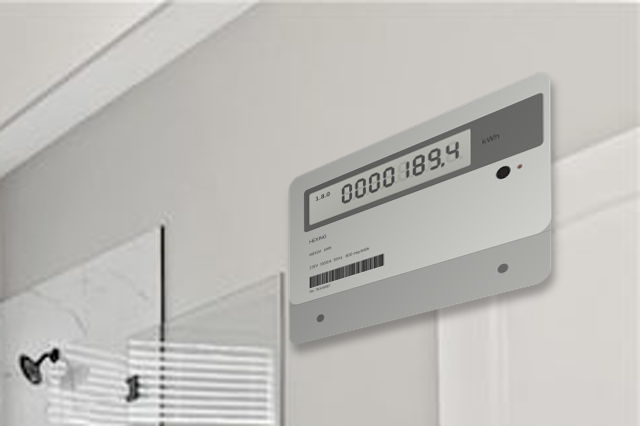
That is value=189.4 unit=kWh
